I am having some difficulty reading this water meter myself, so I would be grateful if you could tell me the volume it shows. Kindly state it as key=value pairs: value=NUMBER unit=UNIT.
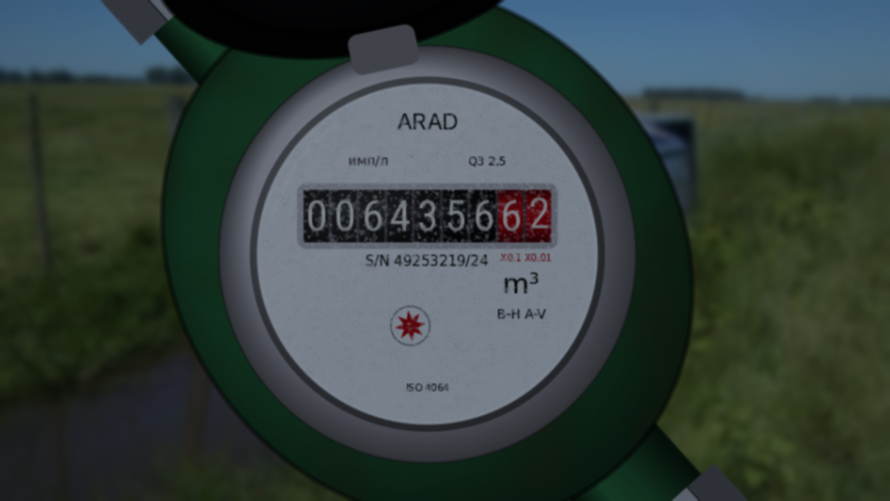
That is value=64356.62 unit=m³
